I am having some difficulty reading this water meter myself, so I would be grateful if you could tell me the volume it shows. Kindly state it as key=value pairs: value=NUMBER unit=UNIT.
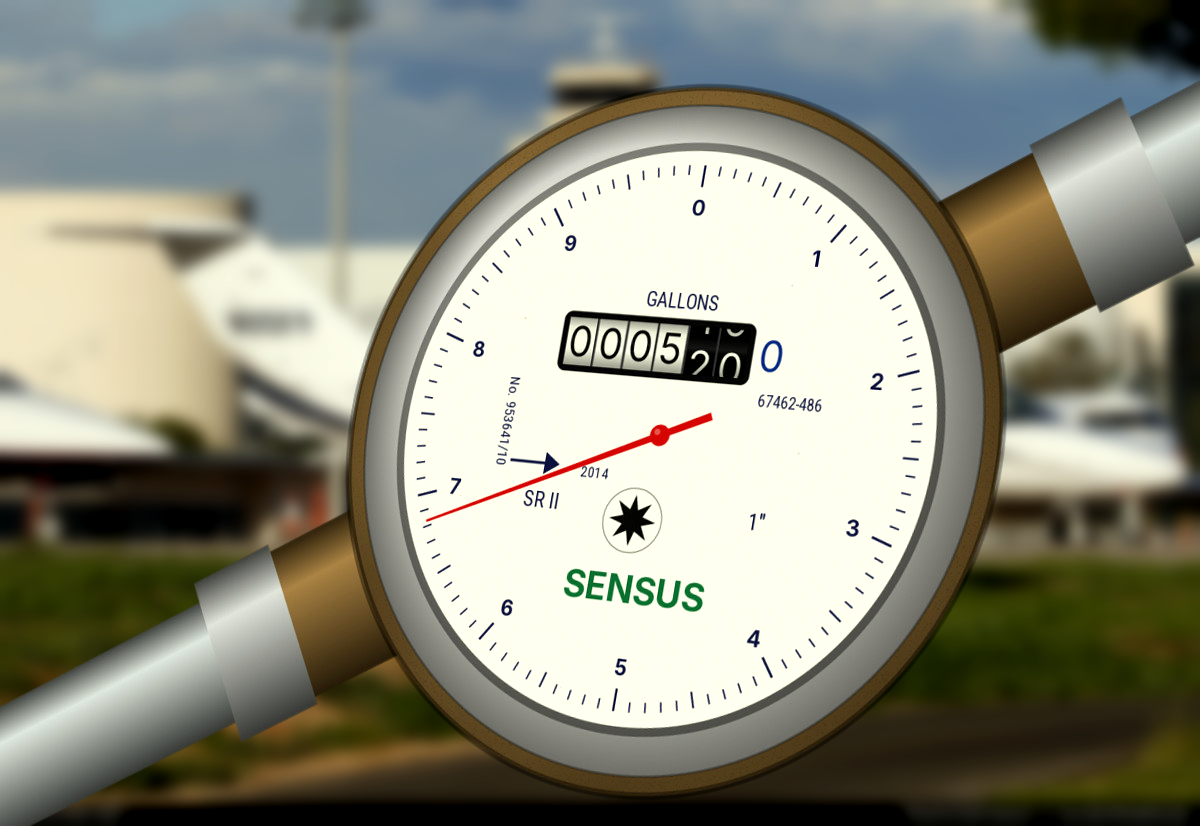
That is value=5196.8 unit=gal
